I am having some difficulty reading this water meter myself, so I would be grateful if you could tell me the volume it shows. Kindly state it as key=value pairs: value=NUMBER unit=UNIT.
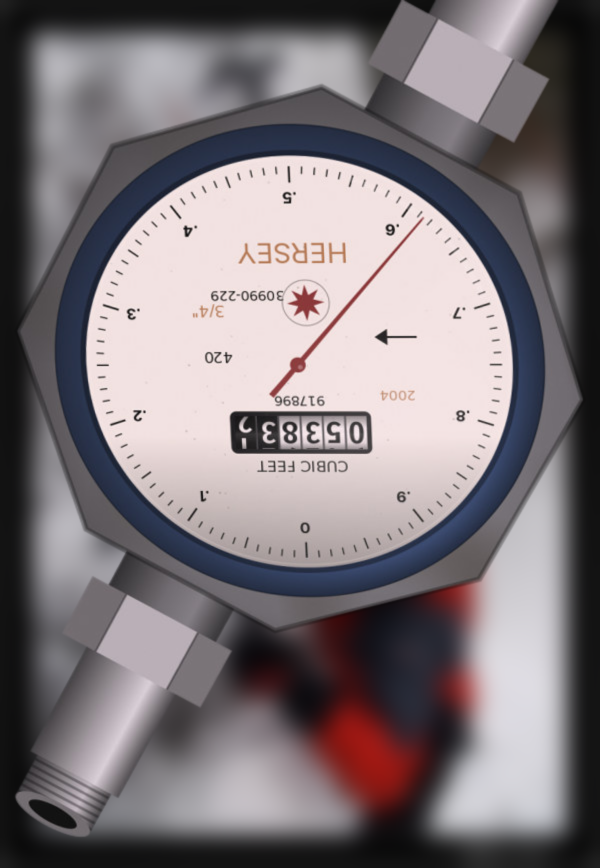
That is value=53831.61 unit=ft³
